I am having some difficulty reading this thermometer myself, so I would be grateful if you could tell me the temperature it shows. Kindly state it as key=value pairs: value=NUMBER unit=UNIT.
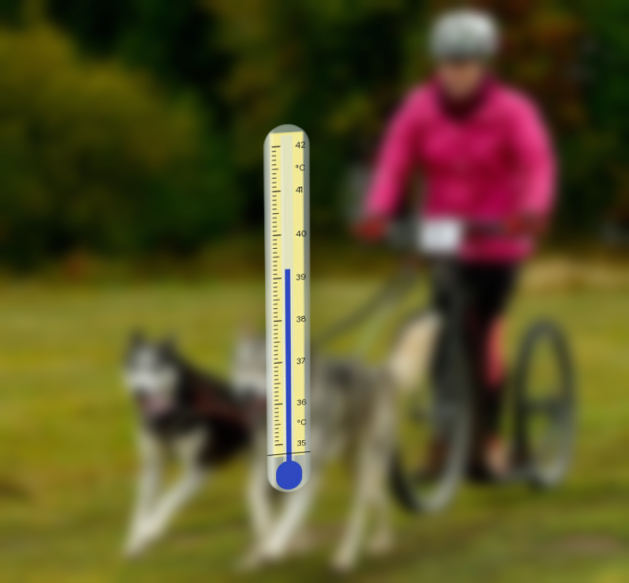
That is value=39.2 unit=°C
